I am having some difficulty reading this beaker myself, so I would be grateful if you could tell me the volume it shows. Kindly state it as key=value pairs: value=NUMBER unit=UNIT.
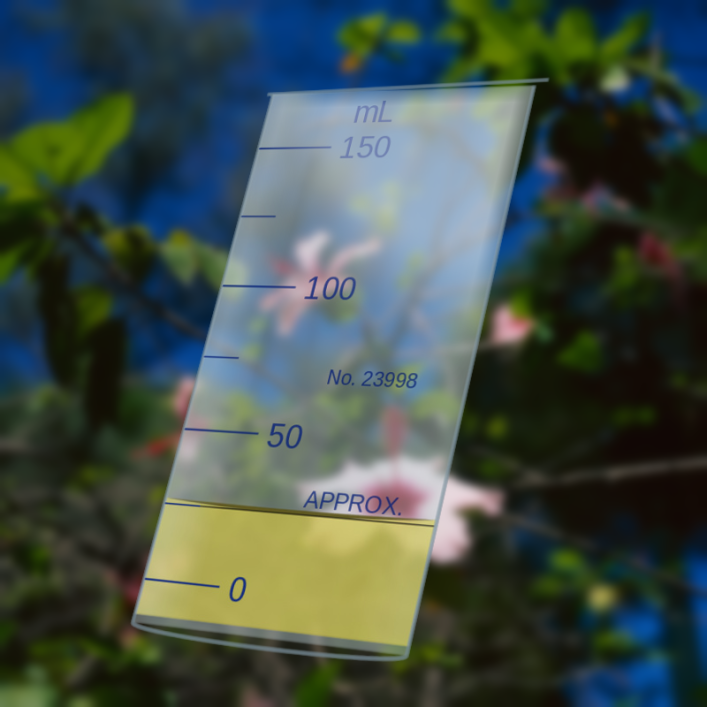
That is value=25 unit=mL
